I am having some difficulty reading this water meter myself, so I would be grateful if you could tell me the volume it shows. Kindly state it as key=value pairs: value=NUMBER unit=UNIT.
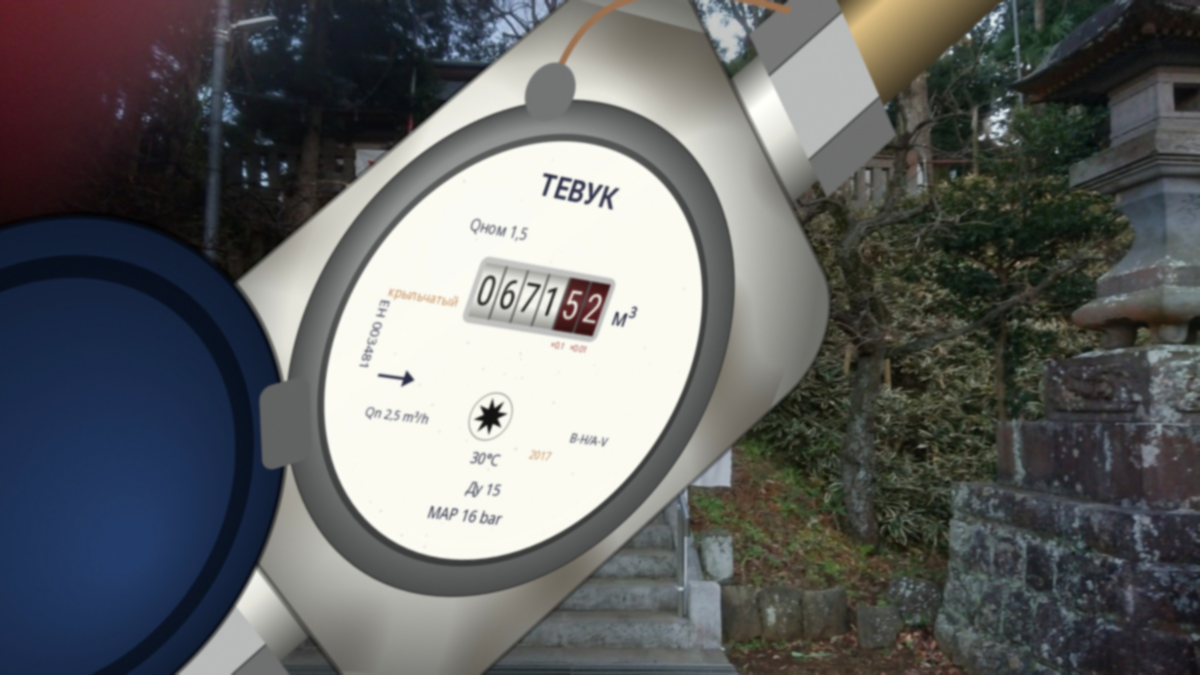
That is value=671.52 unit=m³
